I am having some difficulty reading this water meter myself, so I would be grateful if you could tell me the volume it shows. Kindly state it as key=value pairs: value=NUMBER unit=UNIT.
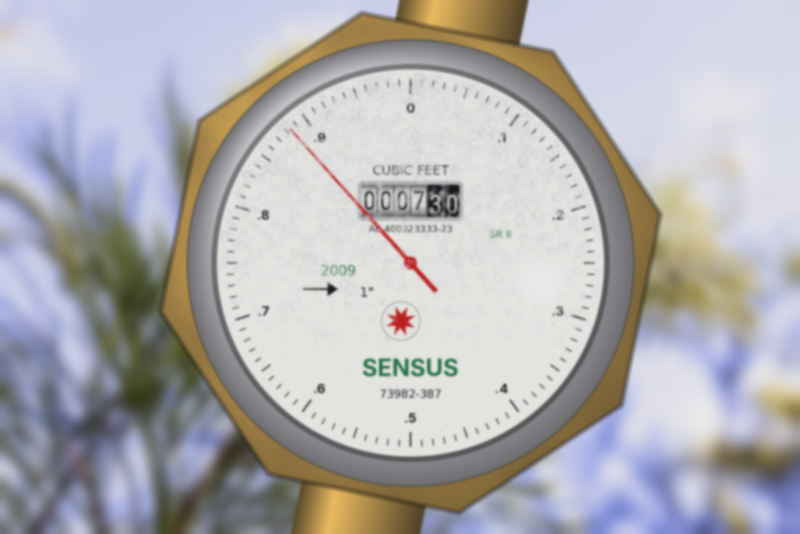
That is value=729.88 unit=ft³
